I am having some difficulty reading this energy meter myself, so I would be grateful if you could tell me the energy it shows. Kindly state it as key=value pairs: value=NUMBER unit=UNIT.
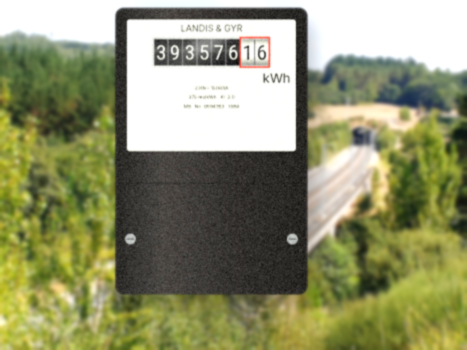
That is value=393576.16 unit=kWh
